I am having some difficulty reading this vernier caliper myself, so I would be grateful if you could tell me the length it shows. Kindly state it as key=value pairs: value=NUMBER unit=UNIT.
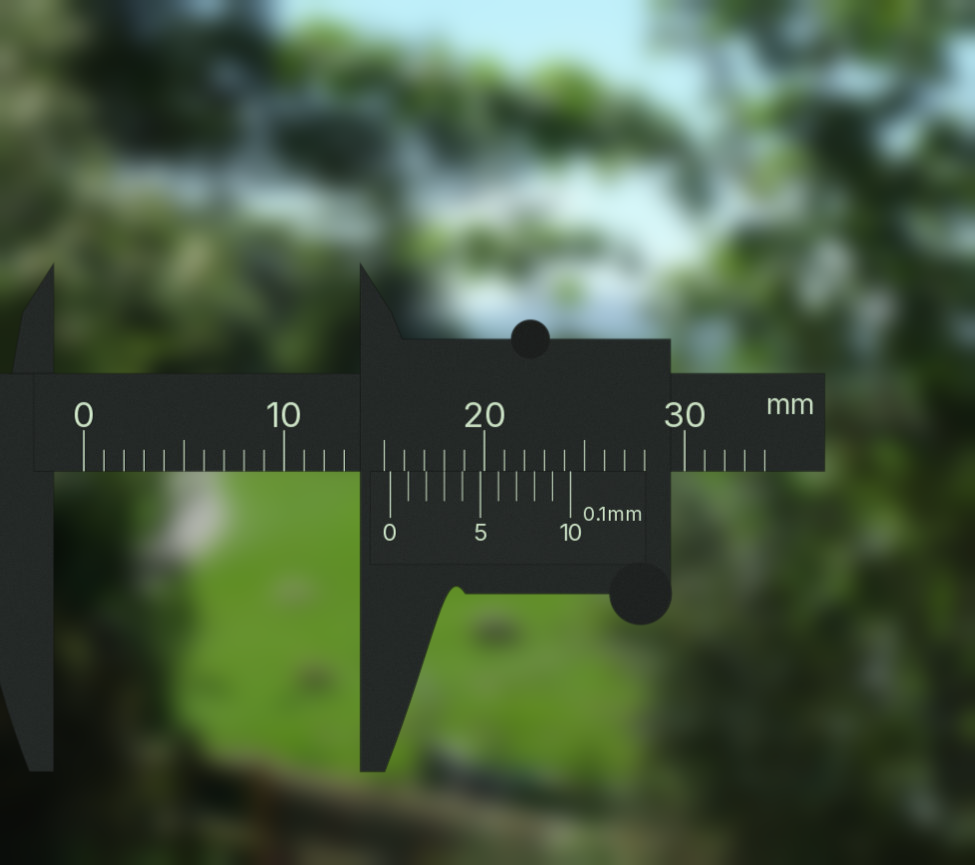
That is value=15.3 unit=mm
